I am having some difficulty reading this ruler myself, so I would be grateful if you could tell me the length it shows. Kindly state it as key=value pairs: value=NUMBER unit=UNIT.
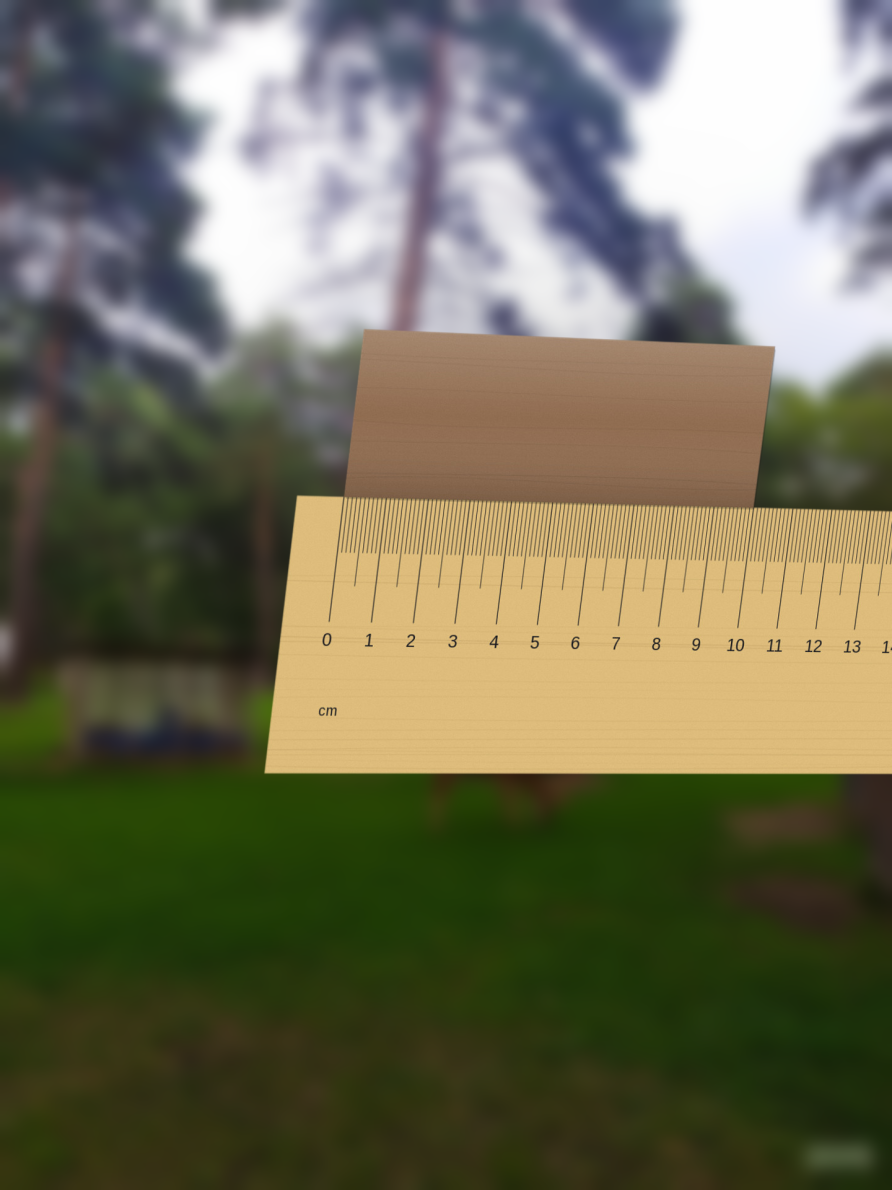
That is value=10 unit=cm
